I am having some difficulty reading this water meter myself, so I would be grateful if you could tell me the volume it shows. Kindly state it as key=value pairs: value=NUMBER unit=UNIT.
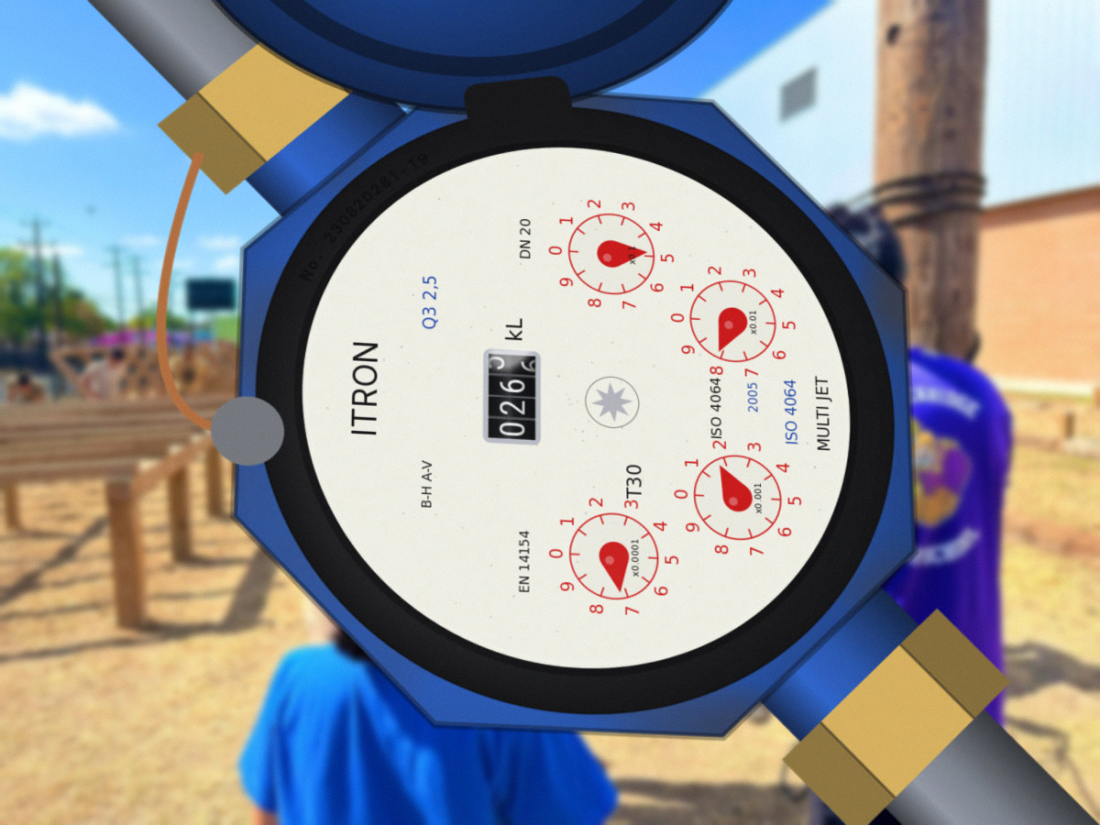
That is value=265.4817 unit=kL
